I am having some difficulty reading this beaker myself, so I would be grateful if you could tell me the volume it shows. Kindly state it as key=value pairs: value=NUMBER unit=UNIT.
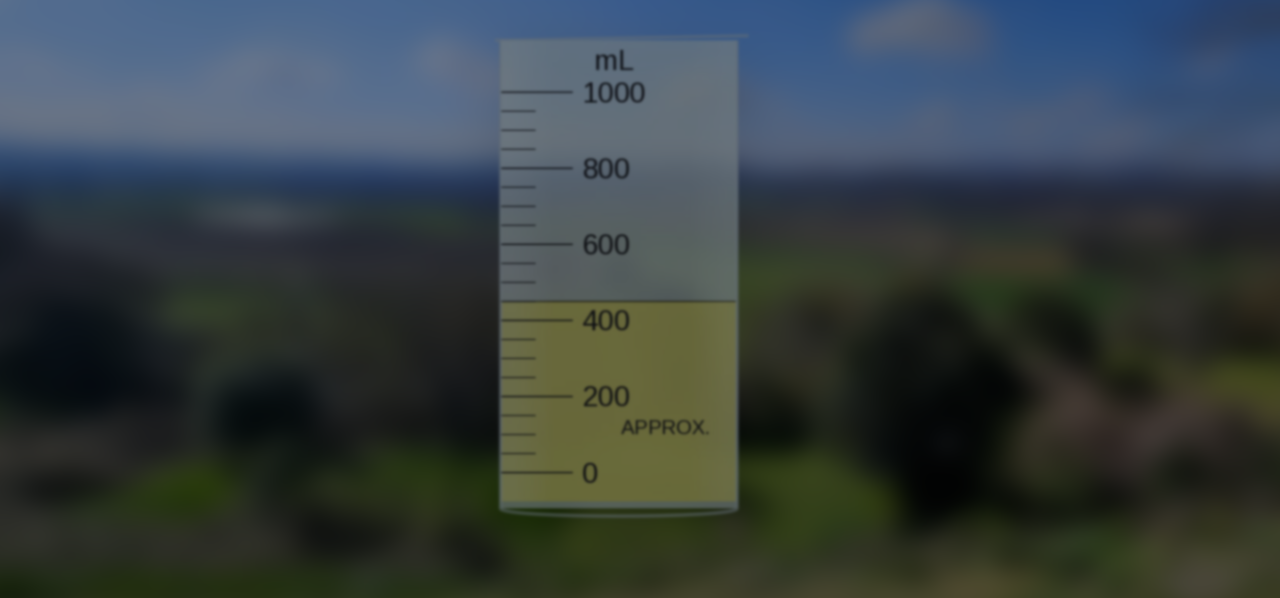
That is value=450 unit=mL
